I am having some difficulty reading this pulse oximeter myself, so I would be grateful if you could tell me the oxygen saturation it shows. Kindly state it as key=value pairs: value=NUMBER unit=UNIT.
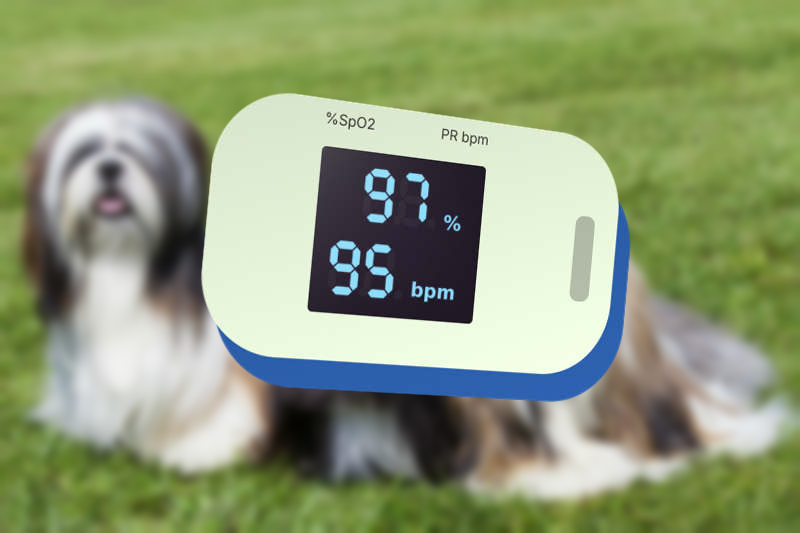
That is value=97 unit=%
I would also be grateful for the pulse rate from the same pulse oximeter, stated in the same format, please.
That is value=95 unit=bpm
